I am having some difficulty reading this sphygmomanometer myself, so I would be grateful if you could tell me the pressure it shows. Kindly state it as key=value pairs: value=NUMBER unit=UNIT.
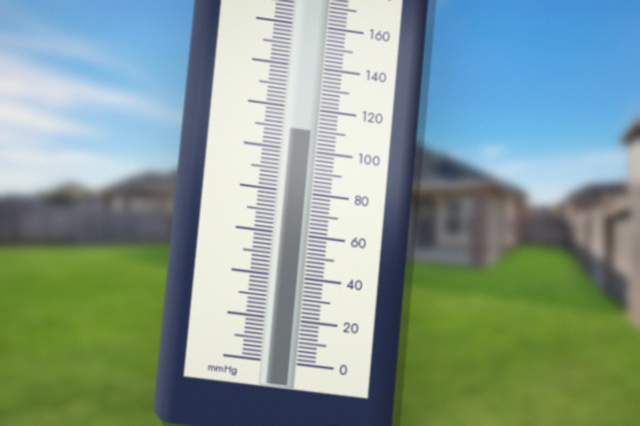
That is value=110 unit=mmHg
